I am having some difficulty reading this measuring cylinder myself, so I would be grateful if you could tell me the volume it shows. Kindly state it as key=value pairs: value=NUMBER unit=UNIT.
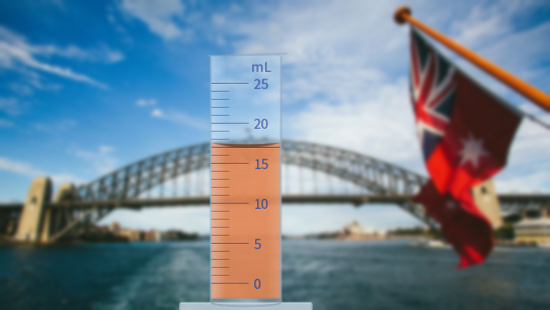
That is value=17 unit=mL
